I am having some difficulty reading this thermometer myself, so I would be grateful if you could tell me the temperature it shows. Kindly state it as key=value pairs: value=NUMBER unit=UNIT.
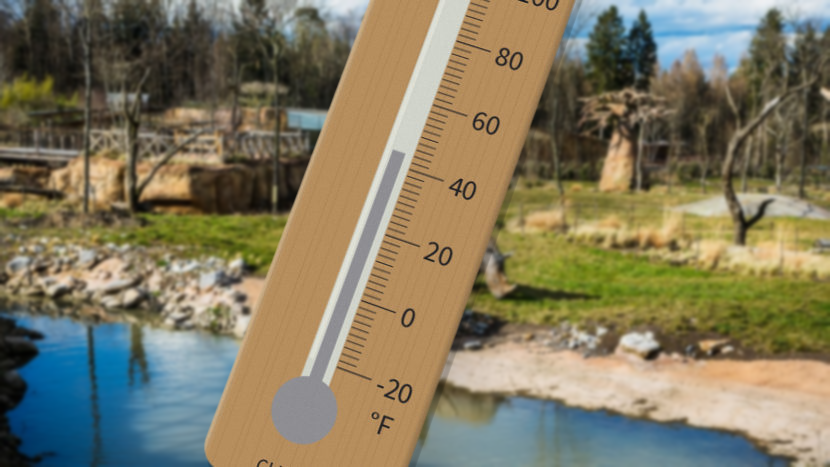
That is value=44 unit=°F
